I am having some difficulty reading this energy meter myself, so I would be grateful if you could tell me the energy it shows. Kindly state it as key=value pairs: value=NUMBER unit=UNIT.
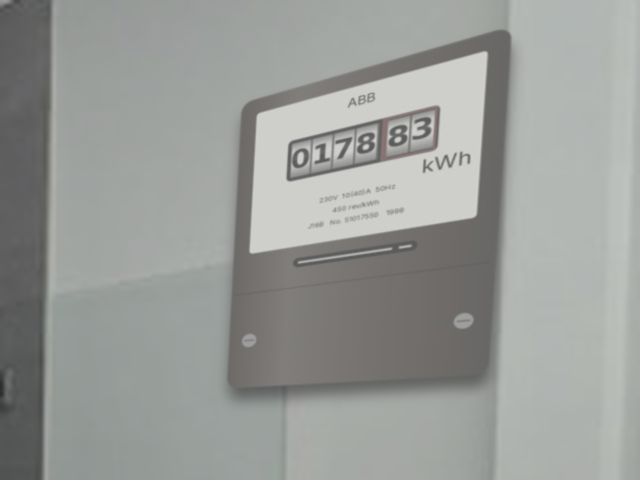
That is value=178.83 unit=kWh
